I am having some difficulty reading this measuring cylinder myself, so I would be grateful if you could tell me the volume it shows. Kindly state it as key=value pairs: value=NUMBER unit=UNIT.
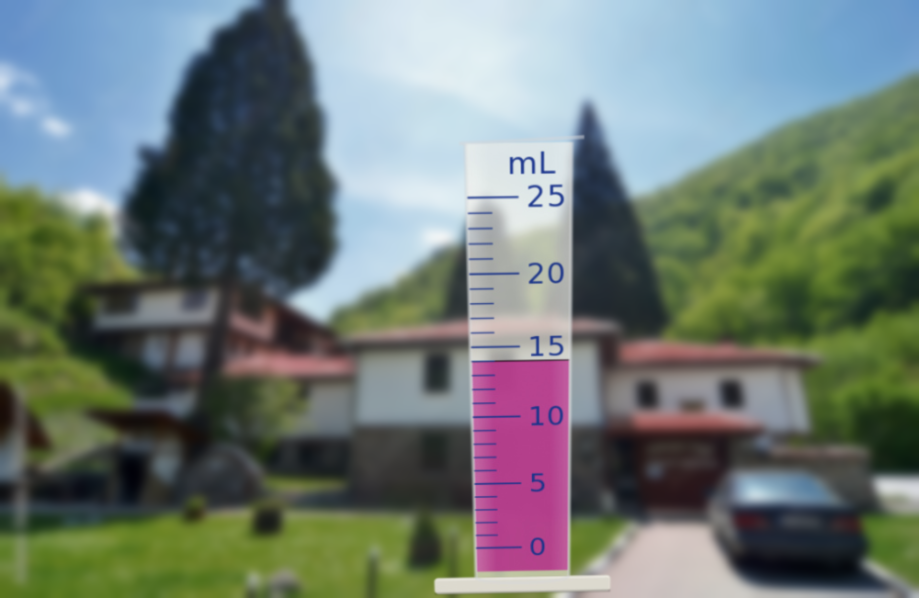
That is value=14 unit=mL
